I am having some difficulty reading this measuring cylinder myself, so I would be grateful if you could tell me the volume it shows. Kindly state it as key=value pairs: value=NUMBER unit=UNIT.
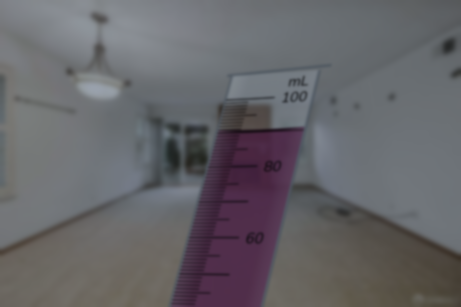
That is value=90 unit=mL
